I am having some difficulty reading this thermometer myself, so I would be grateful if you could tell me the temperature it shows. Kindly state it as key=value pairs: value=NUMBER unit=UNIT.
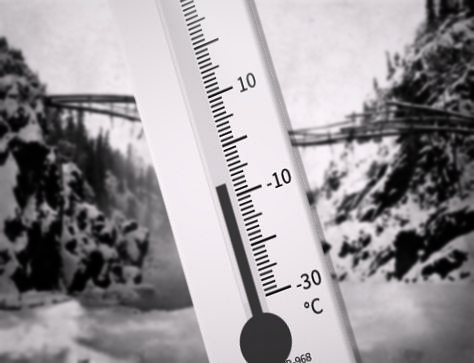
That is value=-7 unit=°C
